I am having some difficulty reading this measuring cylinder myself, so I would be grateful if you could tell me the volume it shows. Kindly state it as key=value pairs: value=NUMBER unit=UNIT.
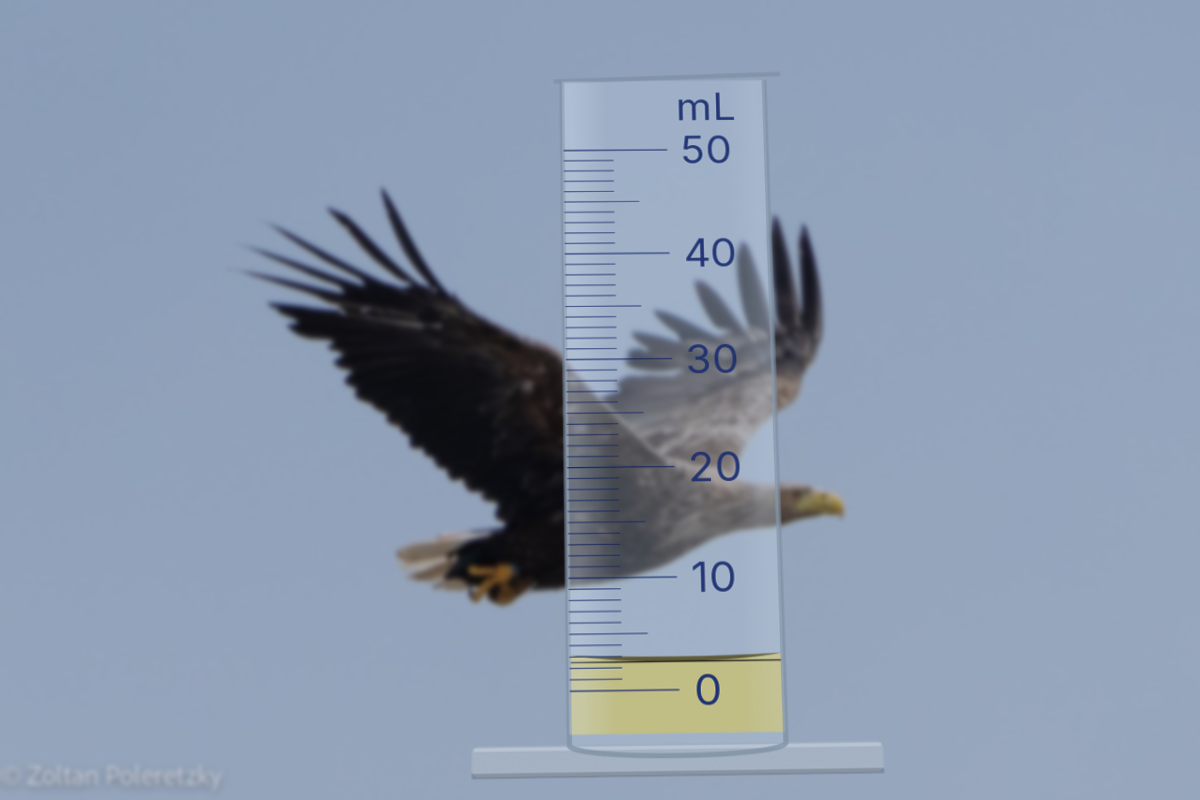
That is value=2.5 unit=mL
